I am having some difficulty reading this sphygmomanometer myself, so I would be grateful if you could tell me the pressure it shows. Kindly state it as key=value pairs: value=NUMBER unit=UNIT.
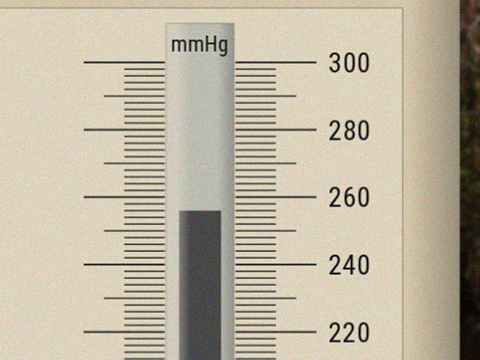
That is value=256 unit=mmHg
